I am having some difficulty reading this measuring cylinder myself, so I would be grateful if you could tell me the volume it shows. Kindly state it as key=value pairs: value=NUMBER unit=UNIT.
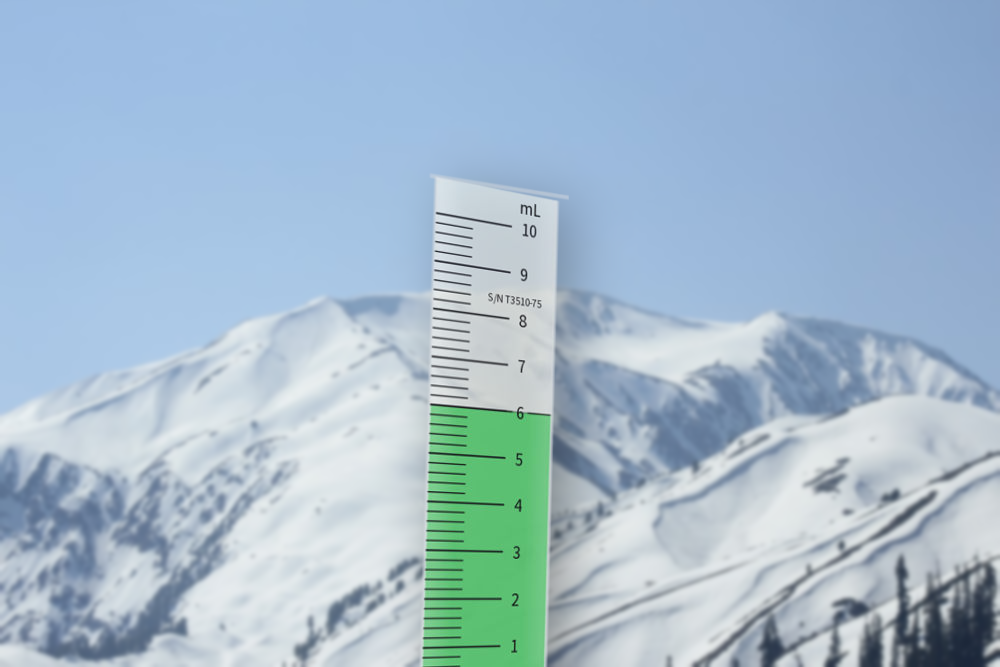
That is value=6 unit=mL
